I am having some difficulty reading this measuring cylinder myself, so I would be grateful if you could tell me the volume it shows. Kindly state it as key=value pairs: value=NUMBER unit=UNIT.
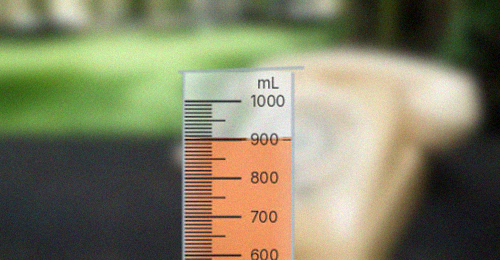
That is value=900 unit=mL
